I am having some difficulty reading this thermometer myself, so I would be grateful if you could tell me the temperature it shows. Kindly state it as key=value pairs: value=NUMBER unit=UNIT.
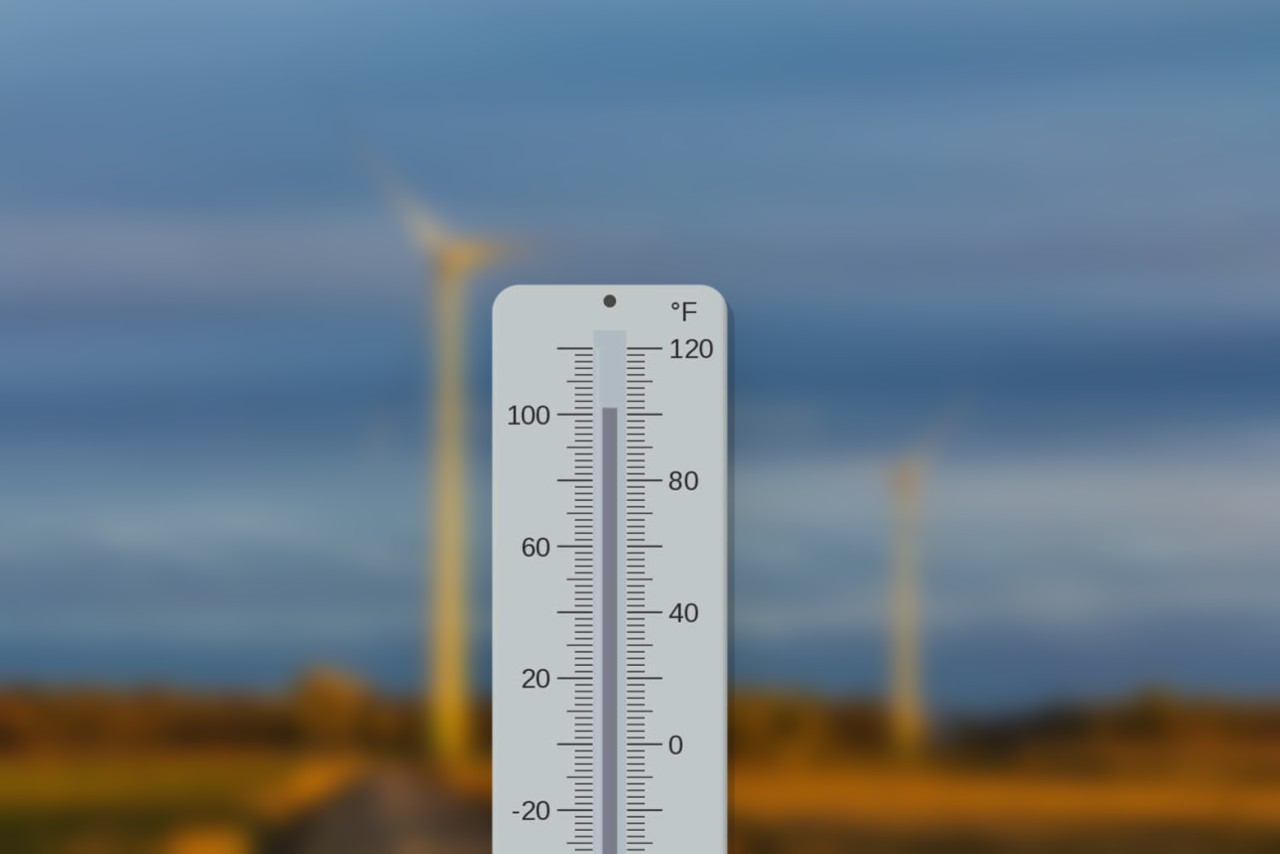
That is value=102 unit=°F
